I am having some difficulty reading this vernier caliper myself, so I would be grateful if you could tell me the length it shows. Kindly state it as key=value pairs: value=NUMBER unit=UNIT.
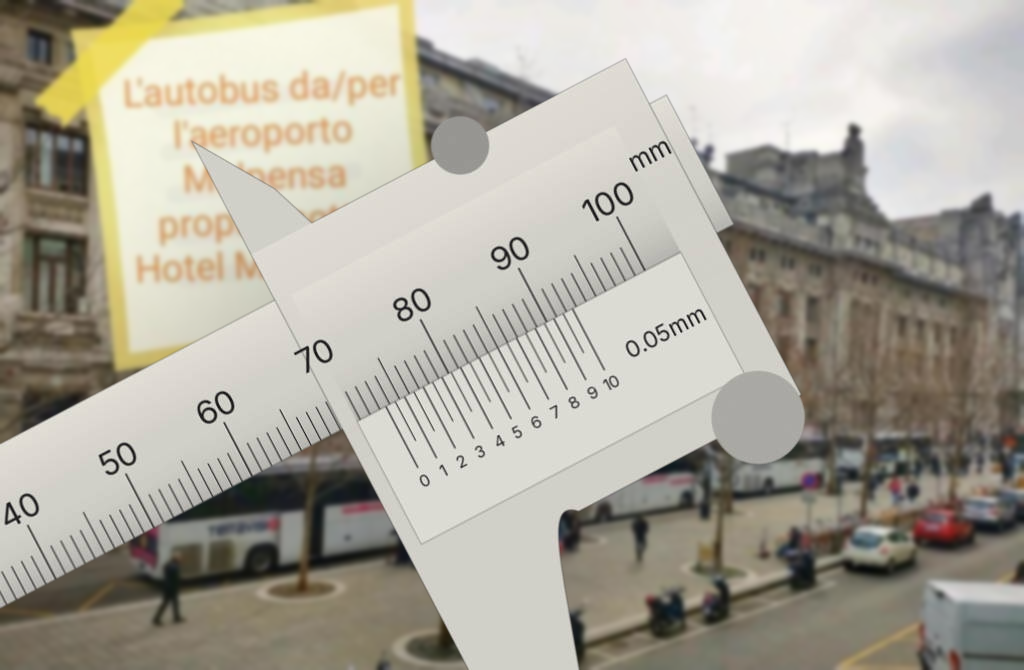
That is value=73.6 unit=mm
